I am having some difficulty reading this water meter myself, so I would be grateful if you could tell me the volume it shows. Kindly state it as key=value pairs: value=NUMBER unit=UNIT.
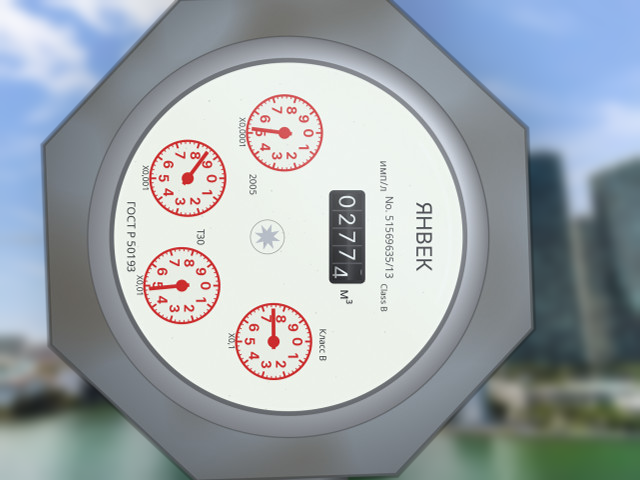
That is value=2773.7485 unit=m³
